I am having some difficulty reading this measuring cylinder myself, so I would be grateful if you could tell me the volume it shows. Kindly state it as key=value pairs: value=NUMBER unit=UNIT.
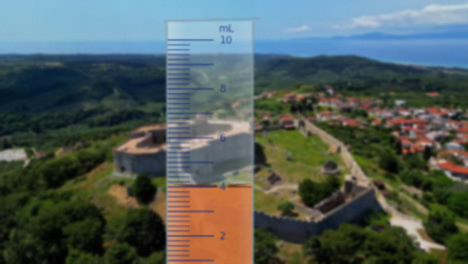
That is value=4 unit=mL
